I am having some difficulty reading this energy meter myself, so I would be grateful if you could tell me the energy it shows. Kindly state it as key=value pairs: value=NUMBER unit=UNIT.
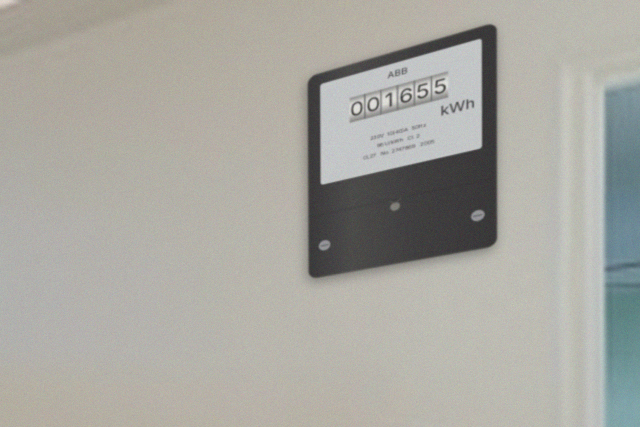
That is value=1655 unit=kWh
